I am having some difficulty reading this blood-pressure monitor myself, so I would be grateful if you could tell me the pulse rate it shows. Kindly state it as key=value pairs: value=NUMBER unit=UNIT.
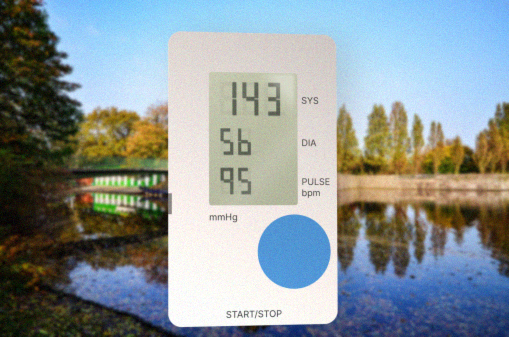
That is value=95 unit=bpm
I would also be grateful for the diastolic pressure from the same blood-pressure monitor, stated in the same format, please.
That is value=56 unit=mmHg
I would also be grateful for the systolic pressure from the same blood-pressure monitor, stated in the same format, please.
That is value=143 unit=mmHg
